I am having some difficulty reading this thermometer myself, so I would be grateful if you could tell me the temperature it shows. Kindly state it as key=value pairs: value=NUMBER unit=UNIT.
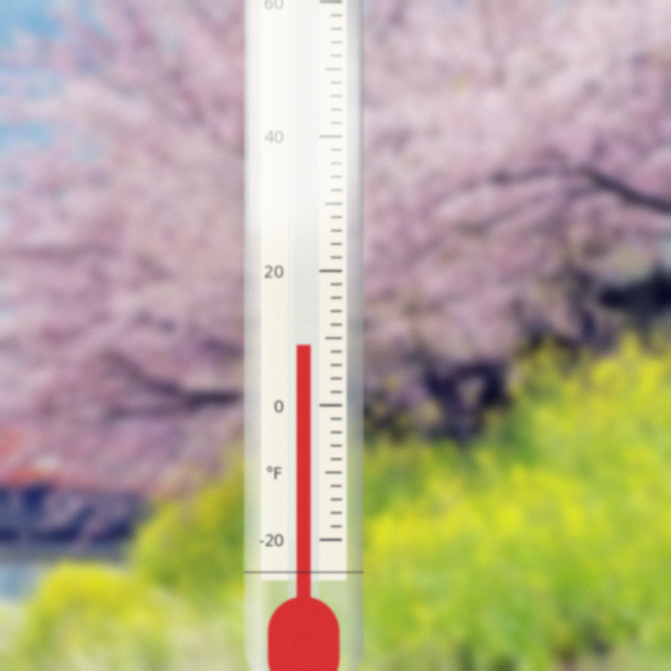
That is value=9 unit=°F
